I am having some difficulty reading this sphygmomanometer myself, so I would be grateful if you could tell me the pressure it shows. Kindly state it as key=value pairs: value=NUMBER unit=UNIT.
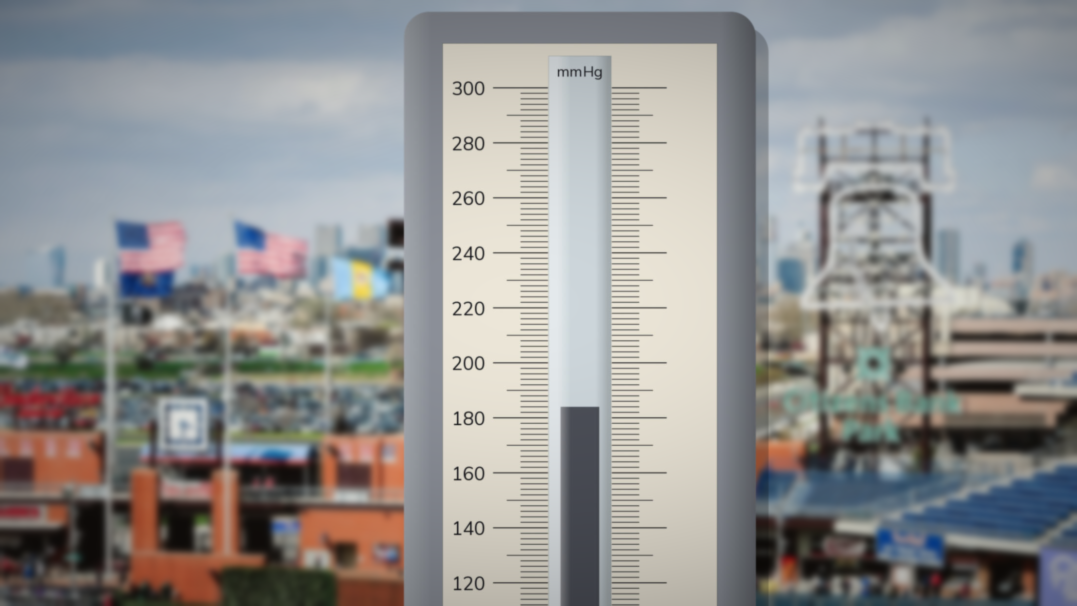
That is value=184 unit=mmHg
